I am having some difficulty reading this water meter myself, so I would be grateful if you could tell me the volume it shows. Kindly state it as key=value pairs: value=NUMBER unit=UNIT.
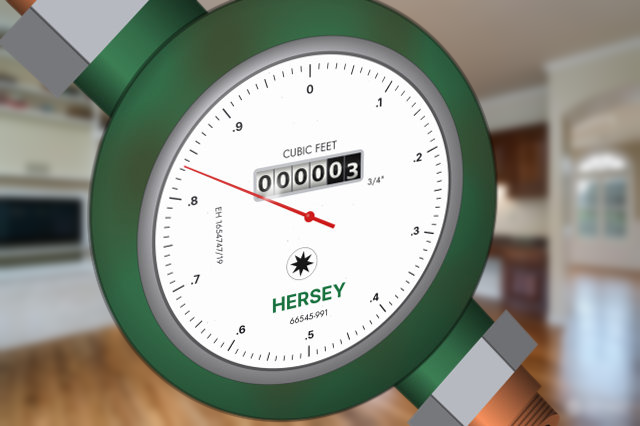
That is value=2.83 unit=ft³
